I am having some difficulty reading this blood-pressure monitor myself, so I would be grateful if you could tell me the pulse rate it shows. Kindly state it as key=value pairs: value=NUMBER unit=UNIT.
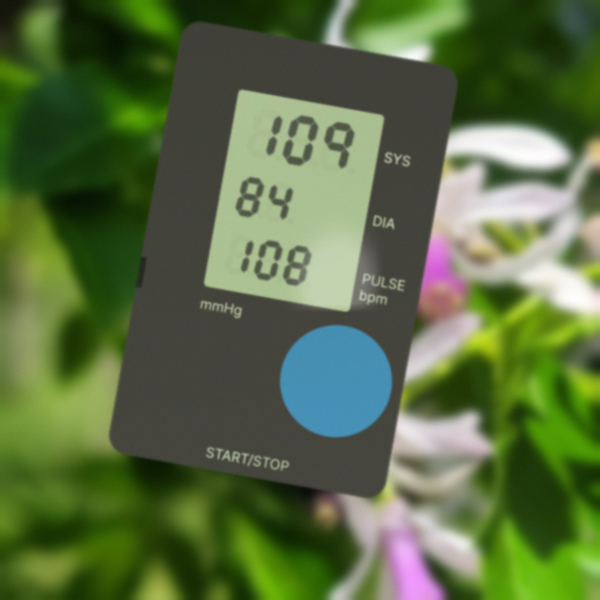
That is value=108 unit=bpm
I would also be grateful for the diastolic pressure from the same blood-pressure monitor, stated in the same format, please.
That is value=84 unit=mmHg
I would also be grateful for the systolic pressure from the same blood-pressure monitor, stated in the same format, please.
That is value=109 unit=mmHg
